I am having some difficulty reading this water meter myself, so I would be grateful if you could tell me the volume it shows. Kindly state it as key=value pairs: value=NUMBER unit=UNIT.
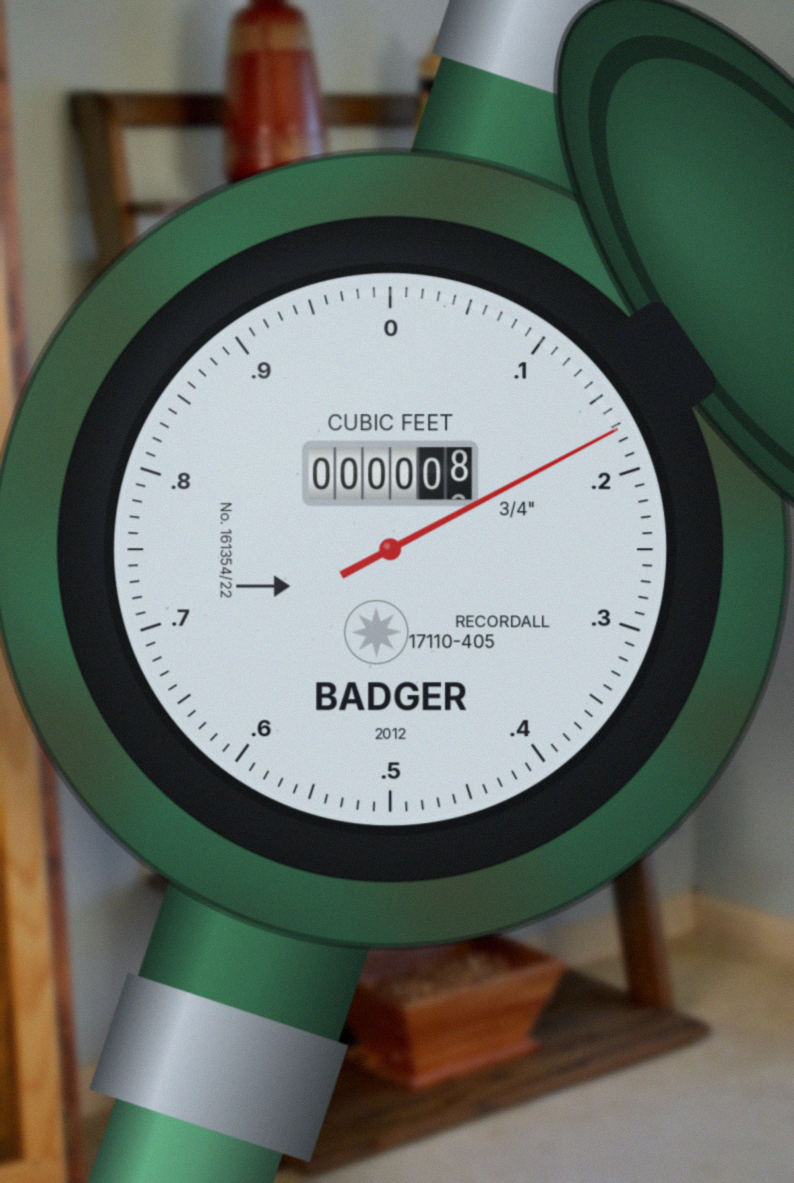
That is value=8.17 unit=ft³
